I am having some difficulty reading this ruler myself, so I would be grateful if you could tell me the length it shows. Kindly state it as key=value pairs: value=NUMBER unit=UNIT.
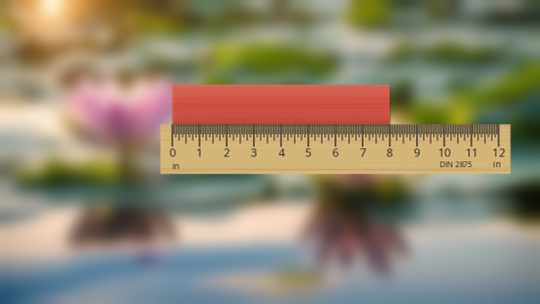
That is value=8 unit=in
